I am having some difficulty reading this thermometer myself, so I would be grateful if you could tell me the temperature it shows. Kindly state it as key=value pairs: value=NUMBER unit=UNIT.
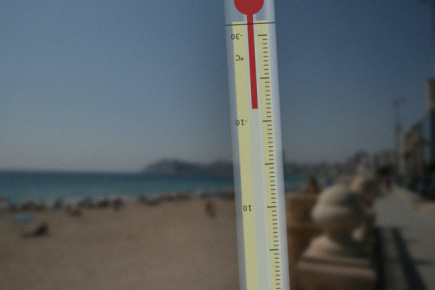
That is value=-13 unit=°C
